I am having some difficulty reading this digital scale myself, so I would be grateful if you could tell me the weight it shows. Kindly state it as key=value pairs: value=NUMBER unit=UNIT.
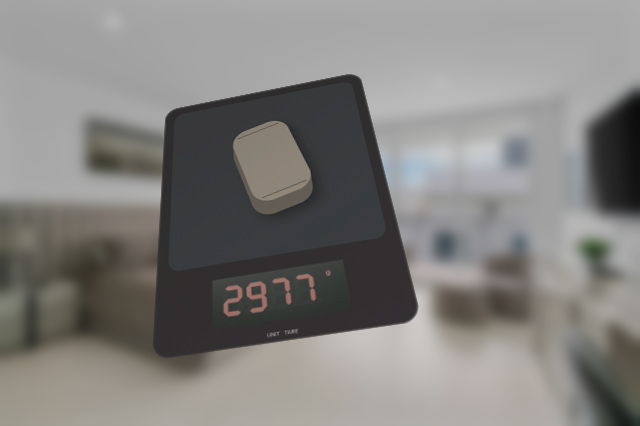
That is value=2977 unit=g
